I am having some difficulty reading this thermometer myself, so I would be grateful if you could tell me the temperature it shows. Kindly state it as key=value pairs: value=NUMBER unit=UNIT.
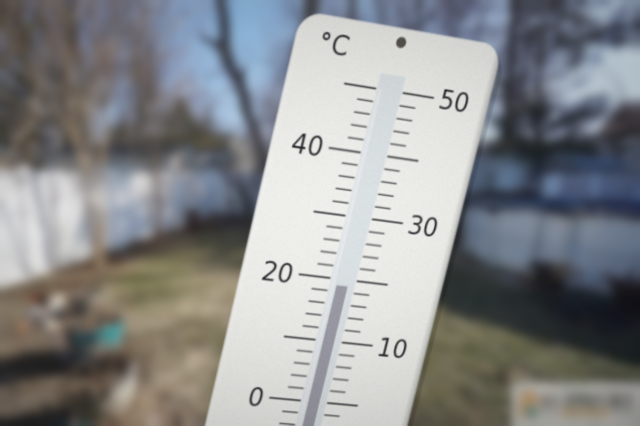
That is value=19 unit=°C
